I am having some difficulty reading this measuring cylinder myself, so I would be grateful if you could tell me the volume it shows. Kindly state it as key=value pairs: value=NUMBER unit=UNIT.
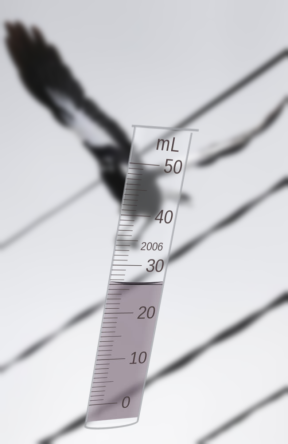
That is value=26 unit=mL
